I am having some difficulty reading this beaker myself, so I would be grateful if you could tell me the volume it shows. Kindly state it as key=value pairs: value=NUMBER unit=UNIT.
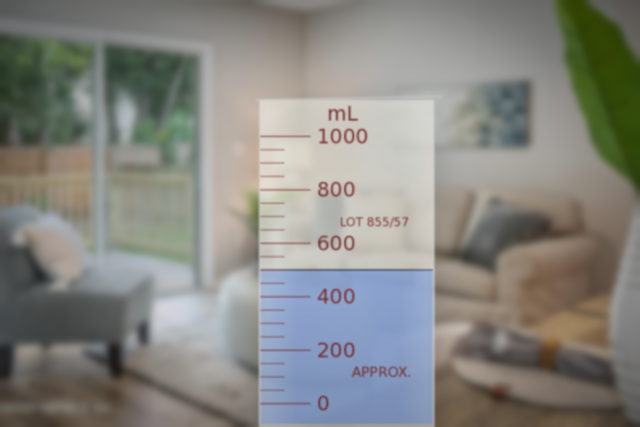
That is value=500 unit=mL
